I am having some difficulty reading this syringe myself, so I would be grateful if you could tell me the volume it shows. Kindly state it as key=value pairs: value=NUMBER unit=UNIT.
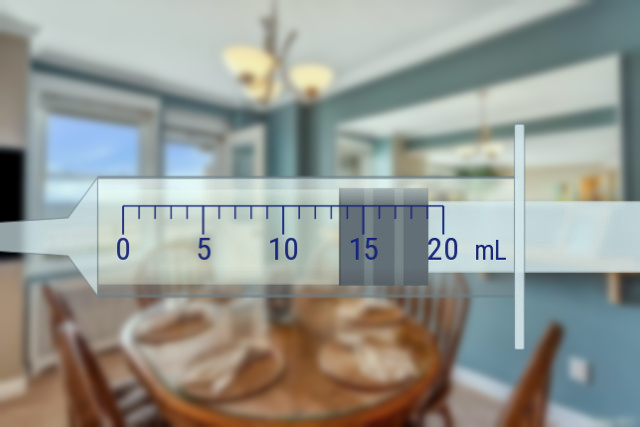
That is value=13.5 unit=mL
